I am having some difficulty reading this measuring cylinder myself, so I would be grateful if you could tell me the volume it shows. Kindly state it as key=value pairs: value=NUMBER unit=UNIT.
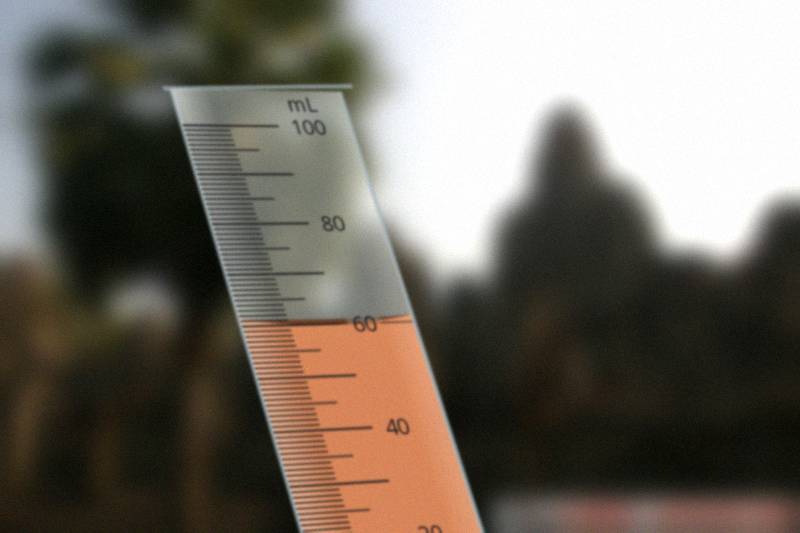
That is value=60 unit=mL
